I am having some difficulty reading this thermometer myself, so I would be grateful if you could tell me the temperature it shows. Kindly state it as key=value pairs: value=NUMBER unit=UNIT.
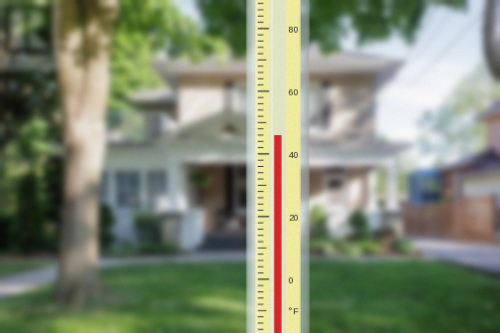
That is value=46 unit=°F
